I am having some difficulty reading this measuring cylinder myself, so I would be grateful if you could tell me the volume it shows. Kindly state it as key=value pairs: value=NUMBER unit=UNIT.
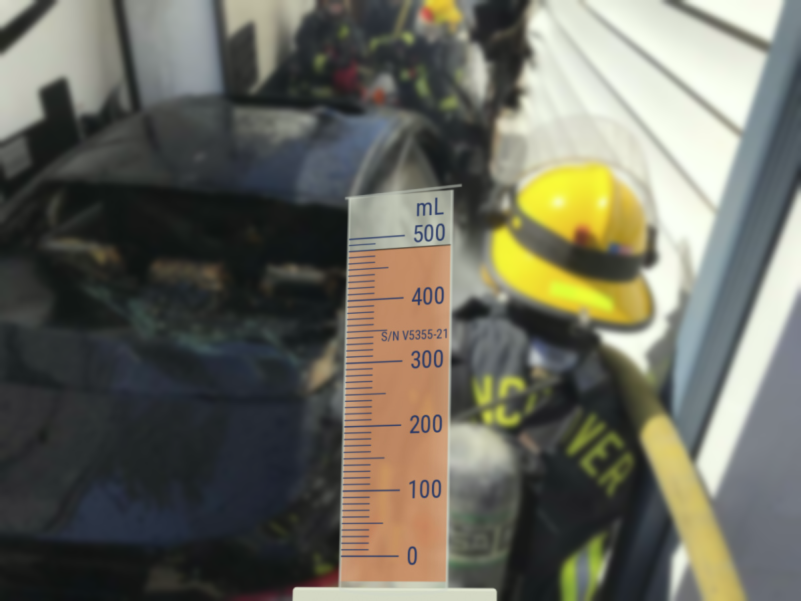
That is value=480 unit=mL
